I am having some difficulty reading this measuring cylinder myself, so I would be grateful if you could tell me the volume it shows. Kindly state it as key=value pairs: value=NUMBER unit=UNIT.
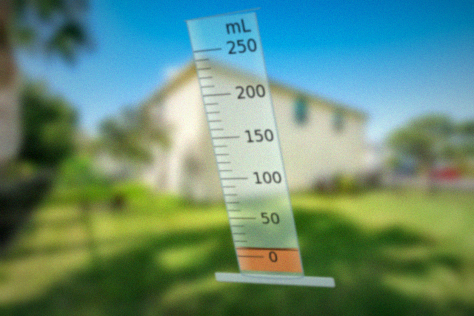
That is value=10 unit=mL
